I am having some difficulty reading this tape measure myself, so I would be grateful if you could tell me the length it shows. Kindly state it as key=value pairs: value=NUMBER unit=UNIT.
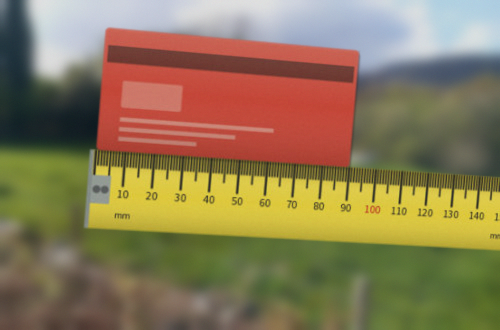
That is value=90 unit=mm
